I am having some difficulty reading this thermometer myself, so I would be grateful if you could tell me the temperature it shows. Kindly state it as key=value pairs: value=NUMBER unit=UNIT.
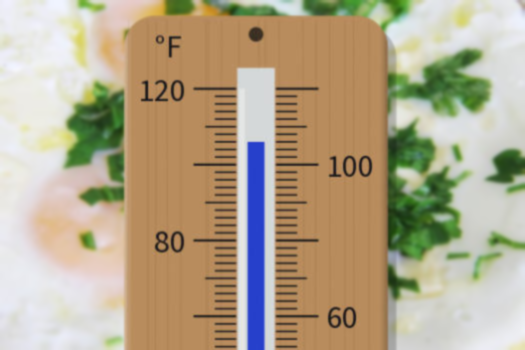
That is value=106 unit=°F
